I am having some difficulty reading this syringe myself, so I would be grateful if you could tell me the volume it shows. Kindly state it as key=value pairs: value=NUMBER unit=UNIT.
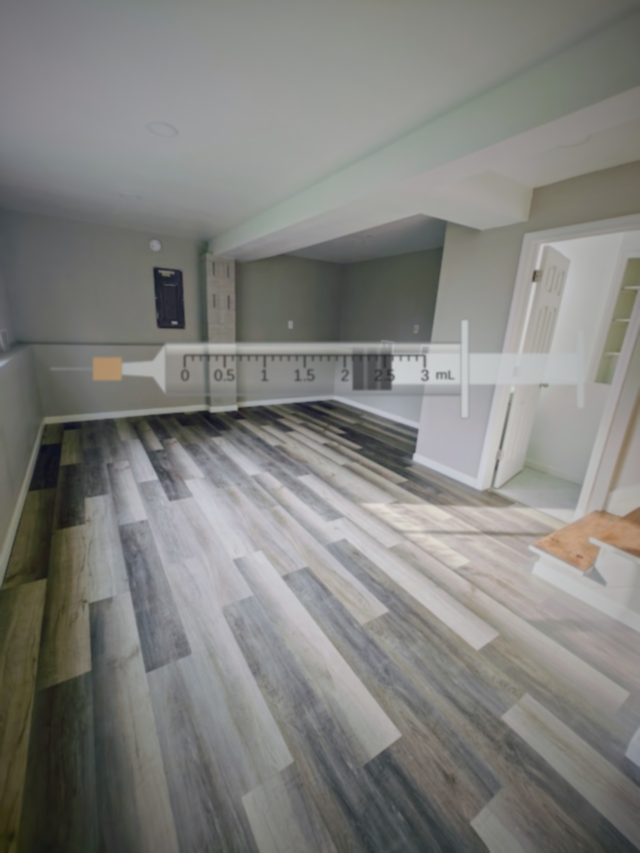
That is value=2.1 unit=mL
